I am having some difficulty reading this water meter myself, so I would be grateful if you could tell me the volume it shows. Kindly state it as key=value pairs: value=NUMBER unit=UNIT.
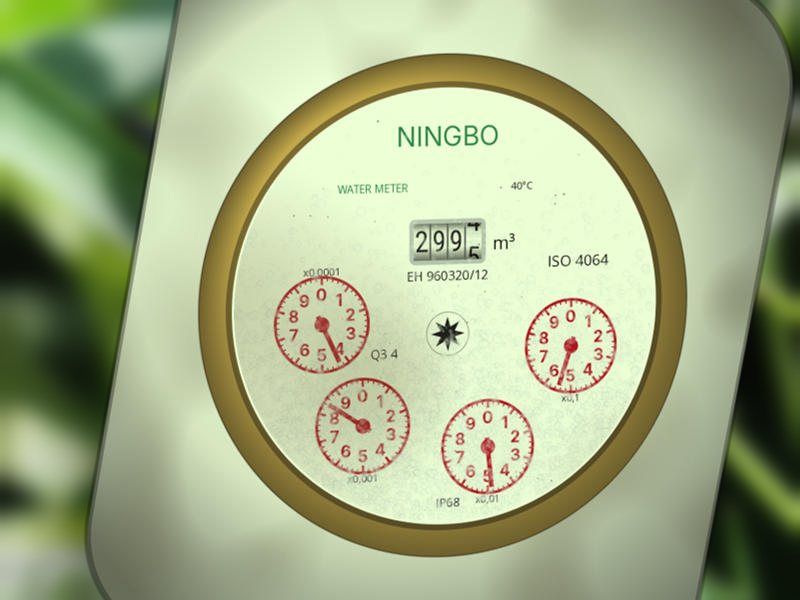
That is value=2994.5484 unit=m³
